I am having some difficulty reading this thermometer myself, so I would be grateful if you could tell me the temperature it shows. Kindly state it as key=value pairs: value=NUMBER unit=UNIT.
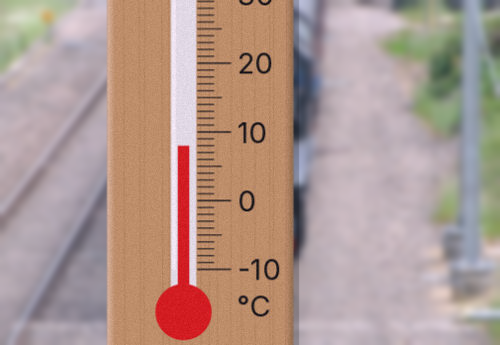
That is value=8 unit=°C
